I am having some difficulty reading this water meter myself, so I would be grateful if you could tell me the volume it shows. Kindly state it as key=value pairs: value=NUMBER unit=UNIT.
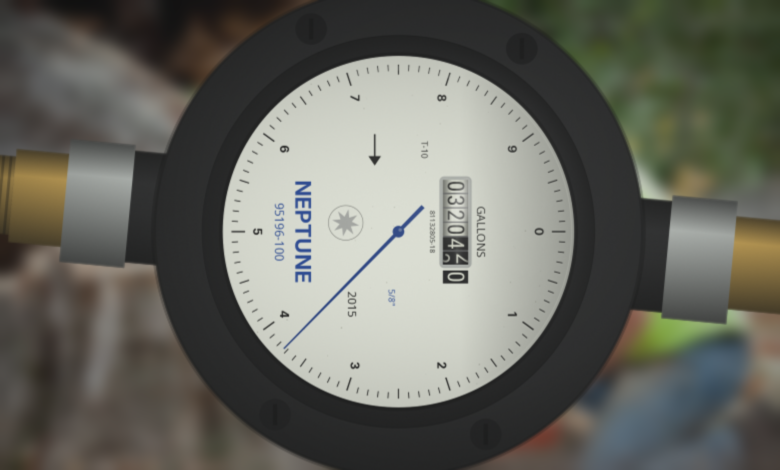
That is value=320423.7 unit=gal
